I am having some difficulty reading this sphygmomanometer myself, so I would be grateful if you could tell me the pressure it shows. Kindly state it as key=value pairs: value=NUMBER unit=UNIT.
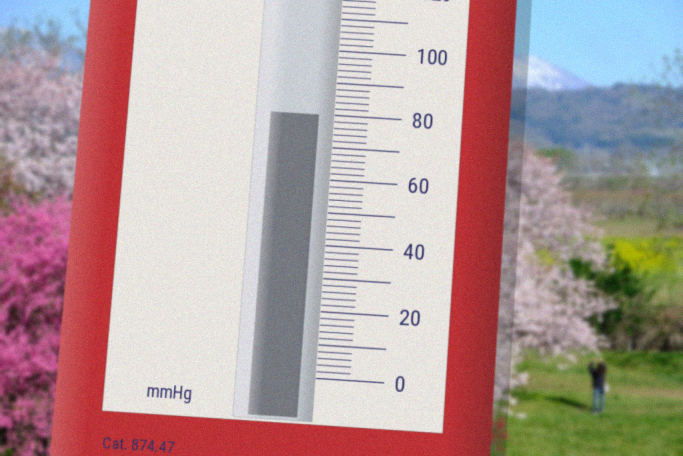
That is value=80 unit=mmHg
